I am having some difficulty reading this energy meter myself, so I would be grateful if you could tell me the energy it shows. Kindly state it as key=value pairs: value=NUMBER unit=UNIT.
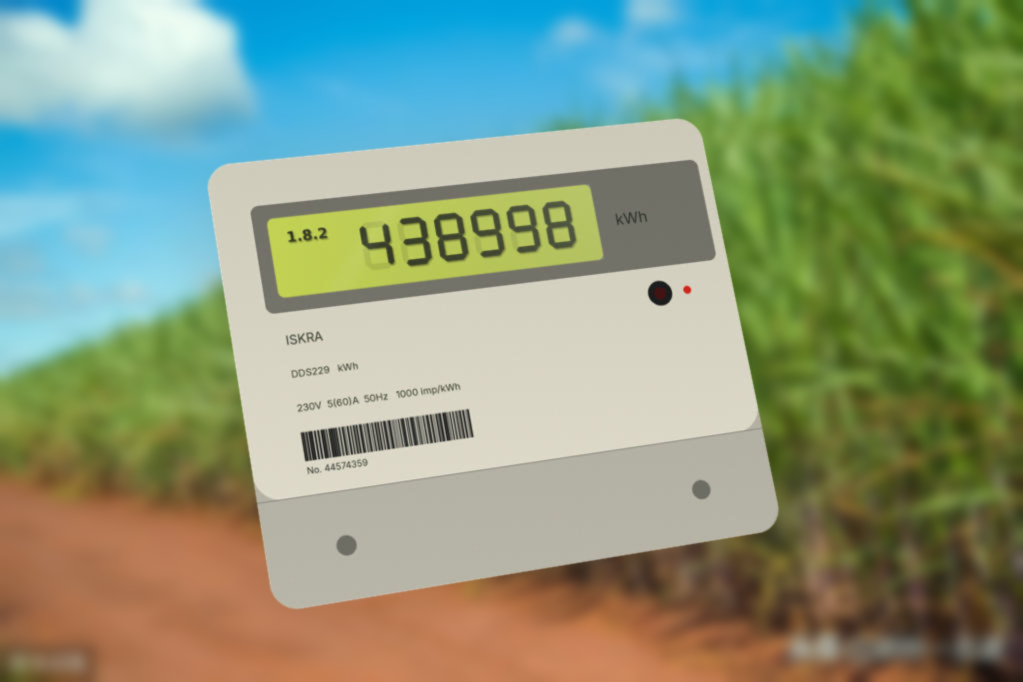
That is value=438998 unit=kWh
